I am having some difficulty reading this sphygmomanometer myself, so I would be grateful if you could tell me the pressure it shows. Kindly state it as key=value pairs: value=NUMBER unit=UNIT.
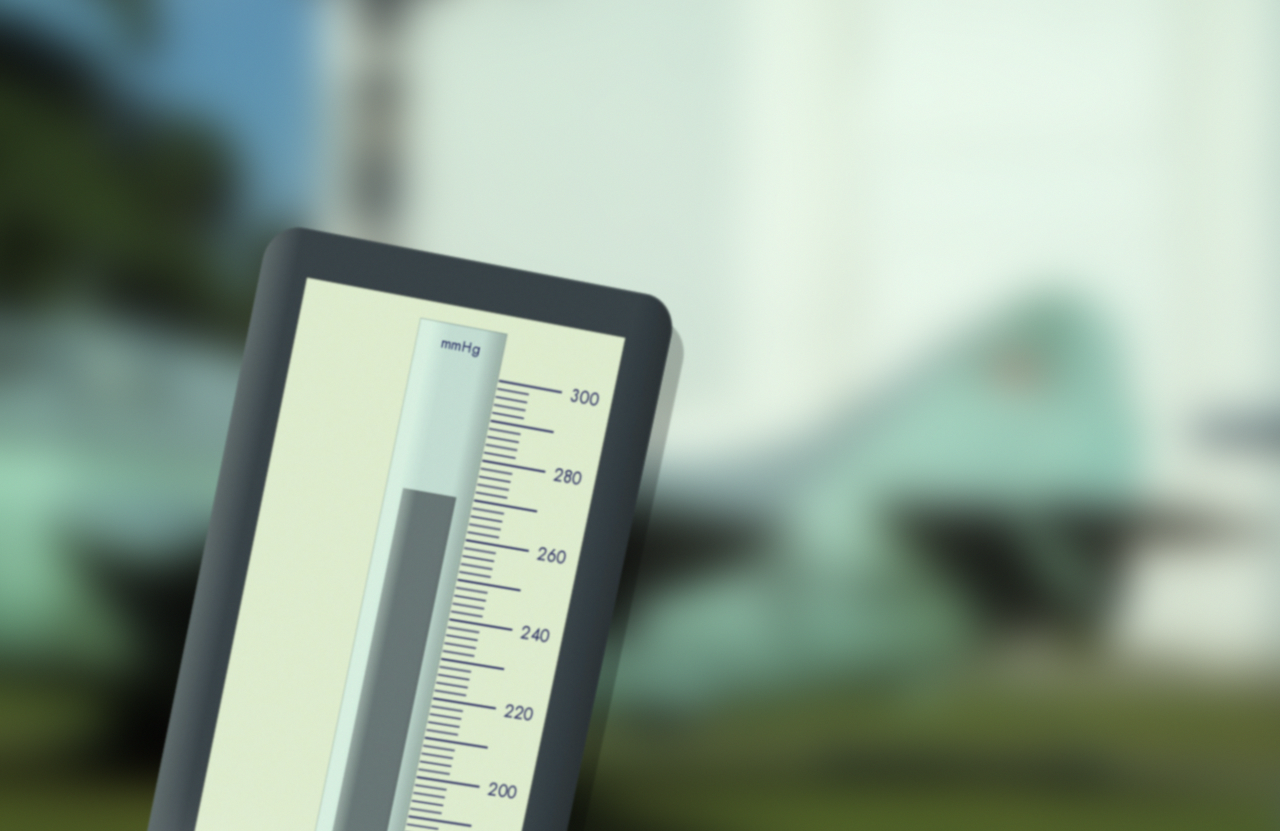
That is value=270 unit=mmHg
